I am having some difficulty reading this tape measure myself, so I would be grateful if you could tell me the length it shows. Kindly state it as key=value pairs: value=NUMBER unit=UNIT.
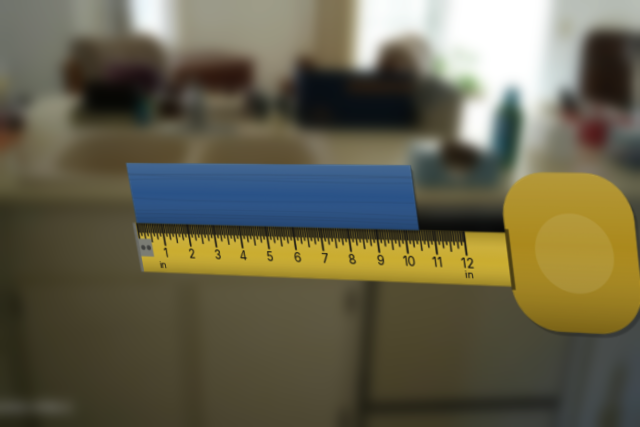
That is value=10.5 unit=in
